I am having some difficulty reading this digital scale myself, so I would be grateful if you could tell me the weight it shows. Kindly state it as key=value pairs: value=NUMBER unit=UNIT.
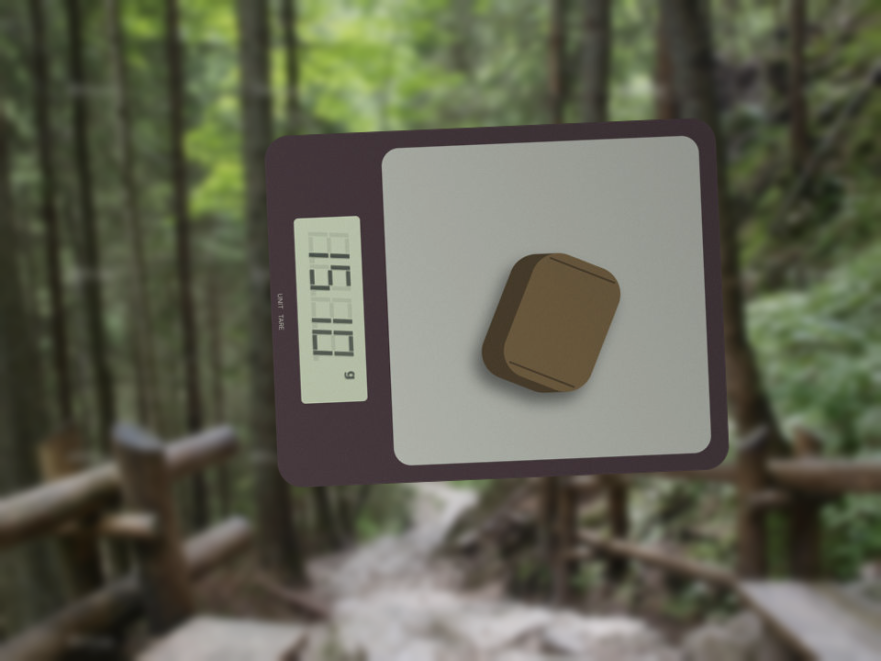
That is value=1510 unit=g
